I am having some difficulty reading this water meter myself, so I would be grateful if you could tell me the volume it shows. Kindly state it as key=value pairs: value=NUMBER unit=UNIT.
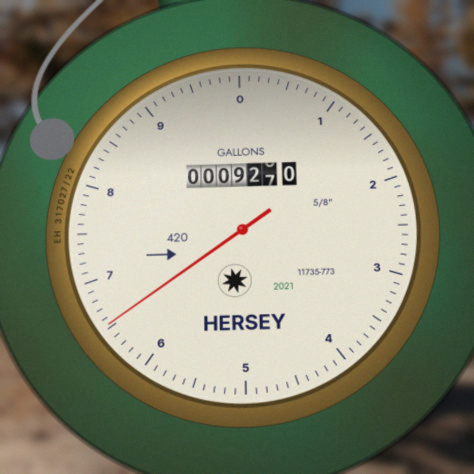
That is value=9266.5 unit=gal
